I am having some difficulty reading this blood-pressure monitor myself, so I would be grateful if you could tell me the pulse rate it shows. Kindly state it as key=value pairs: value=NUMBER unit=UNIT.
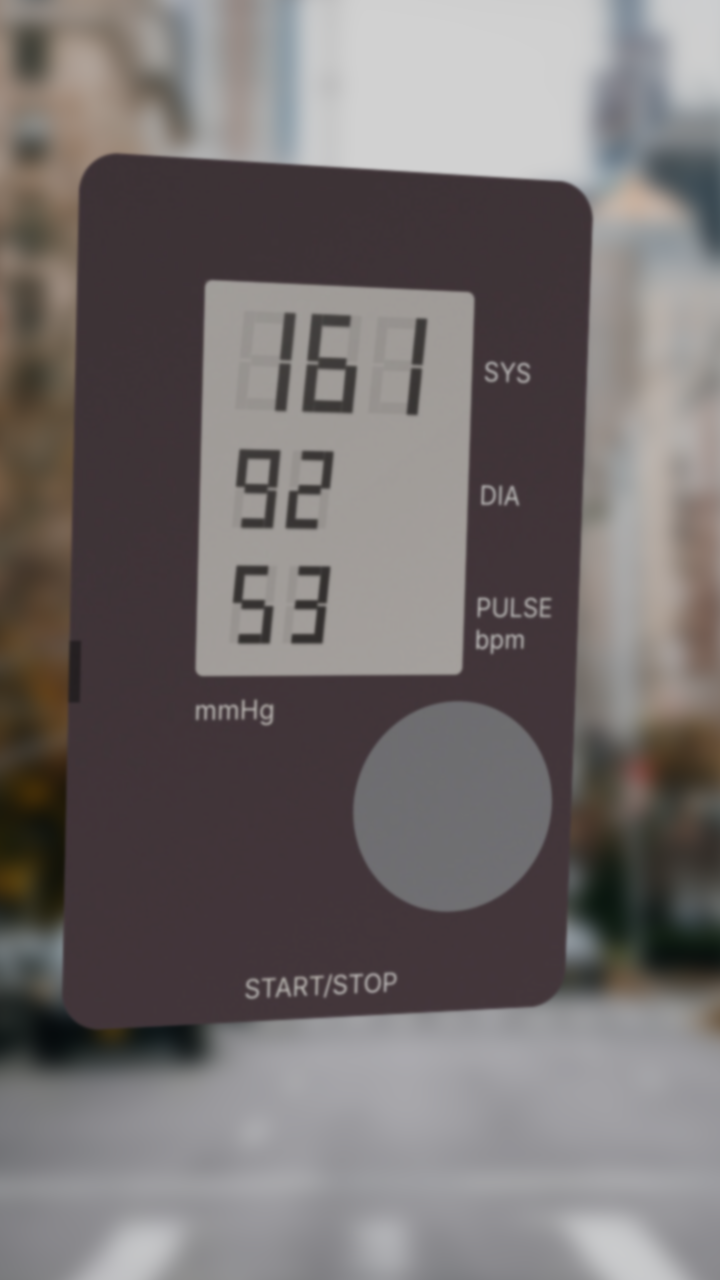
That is value=53 unit=bpm
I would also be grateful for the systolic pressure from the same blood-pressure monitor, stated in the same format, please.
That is value=161 unit=mmHg
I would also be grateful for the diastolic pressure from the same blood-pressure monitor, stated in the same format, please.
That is value=92 unit=mmHg
